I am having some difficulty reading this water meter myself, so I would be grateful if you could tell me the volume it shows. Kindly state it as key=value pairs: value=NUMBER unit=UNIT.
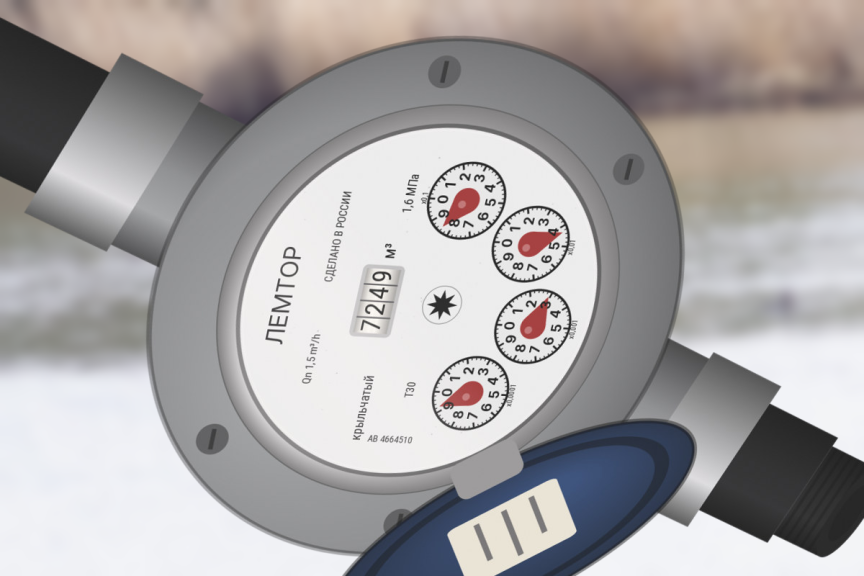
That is value=7249.8429 unit=m³
